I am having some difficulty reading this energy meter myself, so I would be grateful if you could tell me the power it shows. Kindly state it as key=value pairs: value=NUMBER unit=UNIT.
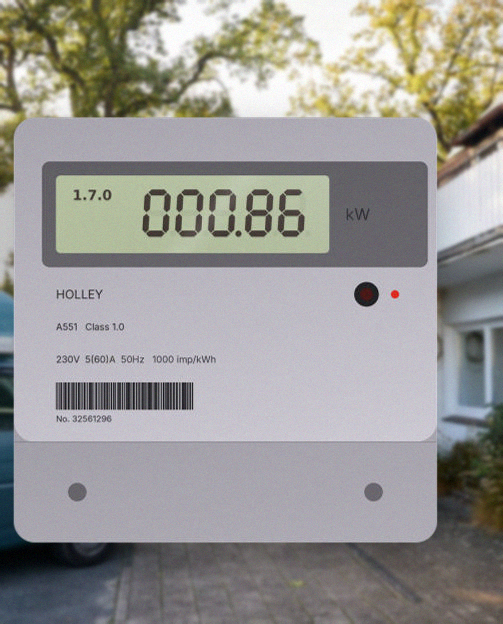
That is value=0.86 unit=kW
